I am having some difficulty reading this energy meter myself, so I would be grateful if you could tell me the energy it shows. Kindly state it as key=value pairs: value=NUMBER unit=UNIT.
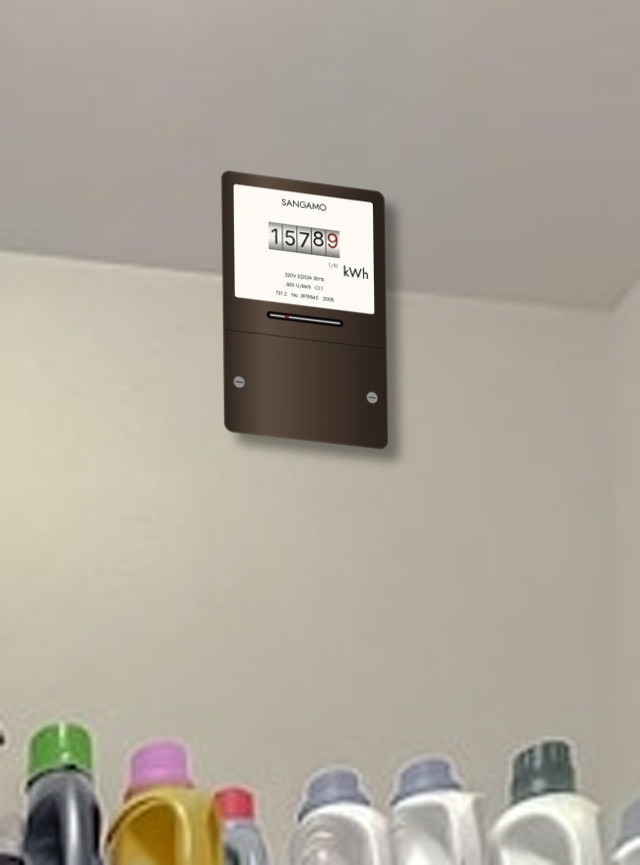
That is value=1578.9 unit=kWh
